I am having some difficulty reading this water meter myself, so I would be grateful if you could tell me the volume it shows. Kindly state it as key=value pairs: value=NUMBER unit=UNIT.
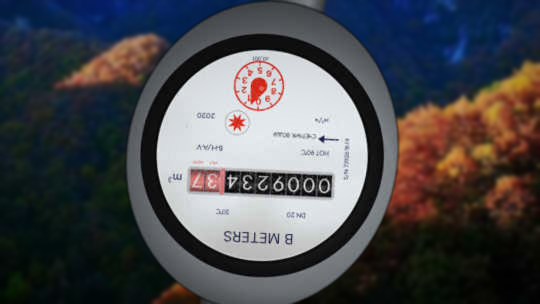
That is value=9234.370 unit=m³
